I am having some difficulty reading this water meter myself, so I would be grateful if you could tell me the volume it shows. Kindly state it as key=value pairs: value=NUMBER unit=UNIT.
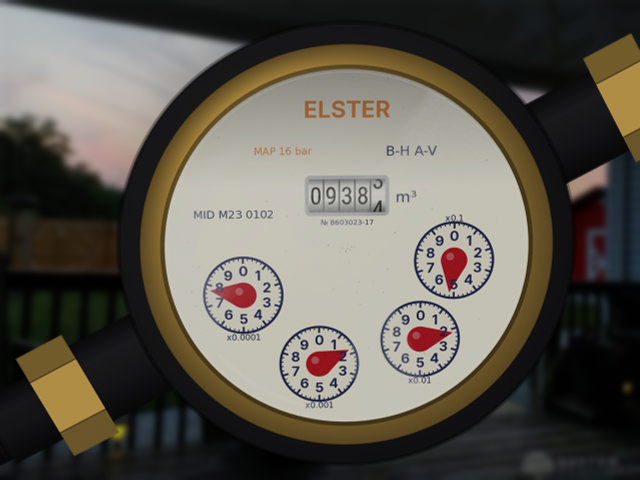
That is value=9383.5217 unit=m³
